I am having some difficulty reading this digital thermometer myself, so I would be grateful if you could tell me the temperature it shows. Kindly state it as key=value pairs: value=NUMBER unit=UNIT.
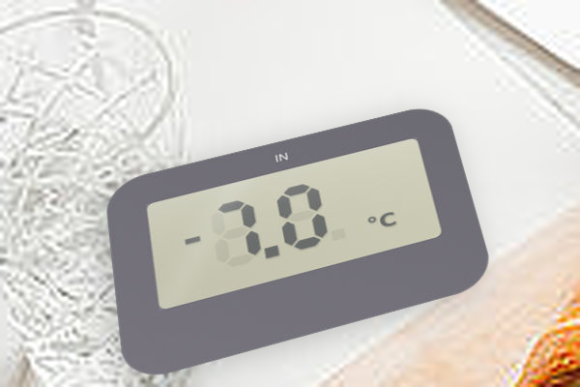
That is value=-7.0 unit=°C
